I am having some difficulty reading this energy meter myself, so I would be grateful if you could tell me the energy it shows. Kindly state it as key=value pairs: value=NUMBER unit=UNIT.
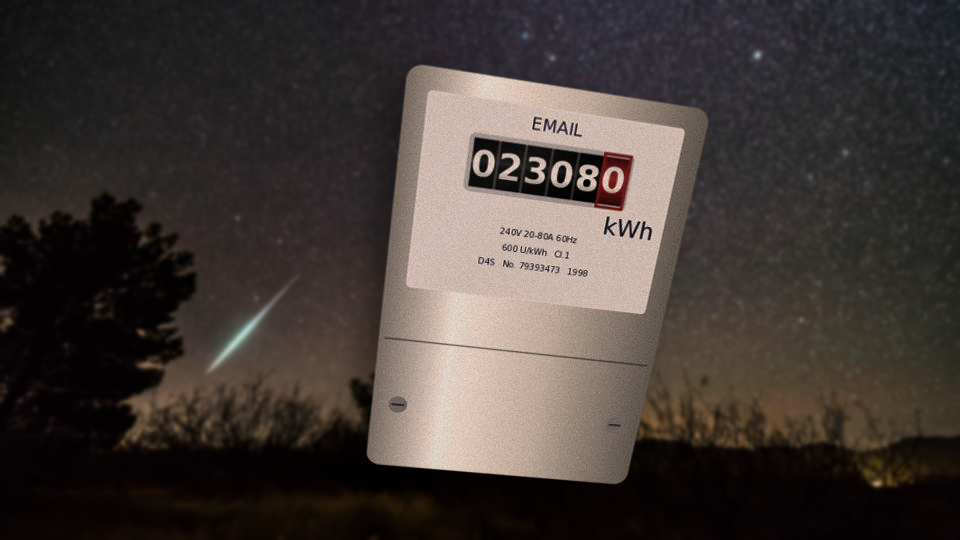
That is value=2308.0 unit=kWh
